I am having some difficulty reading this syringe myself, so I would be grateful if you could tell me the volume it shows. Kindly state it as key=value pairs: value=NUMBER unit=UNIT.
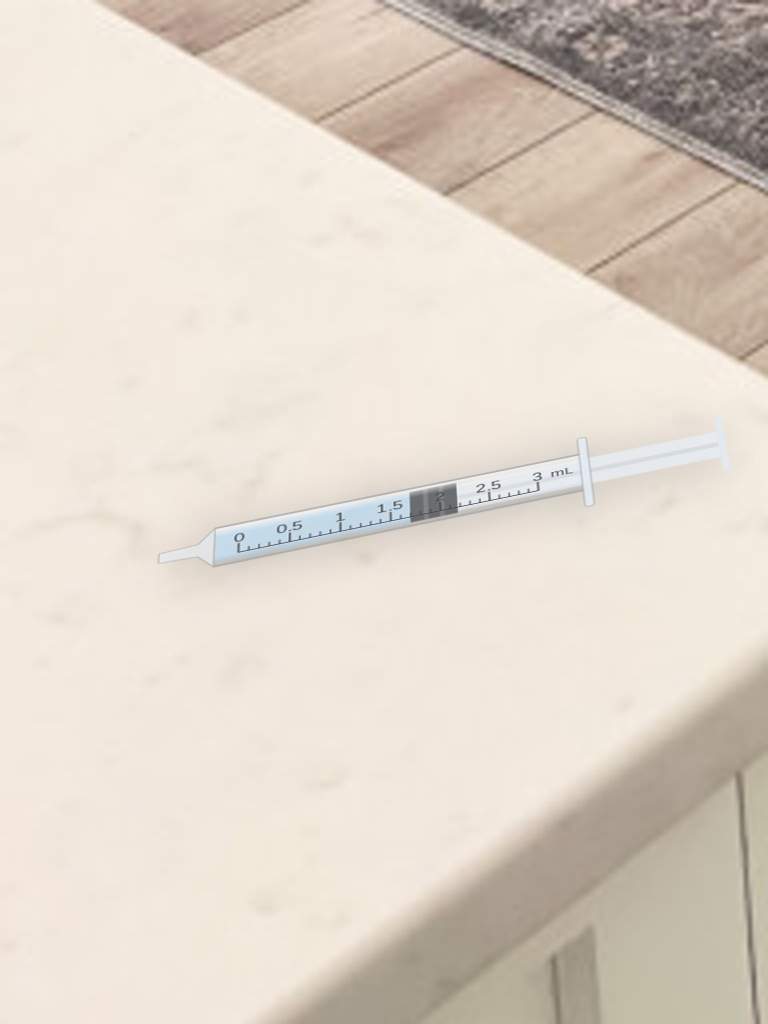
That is value=1.7 unit=mL
